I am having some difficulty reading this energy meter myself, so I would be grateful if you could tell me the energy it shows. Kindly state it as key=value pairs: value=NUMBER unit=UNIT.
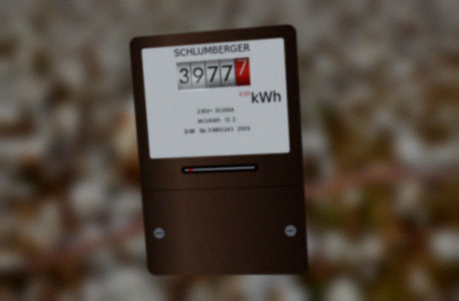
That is value=3977.7 unit=kWh
